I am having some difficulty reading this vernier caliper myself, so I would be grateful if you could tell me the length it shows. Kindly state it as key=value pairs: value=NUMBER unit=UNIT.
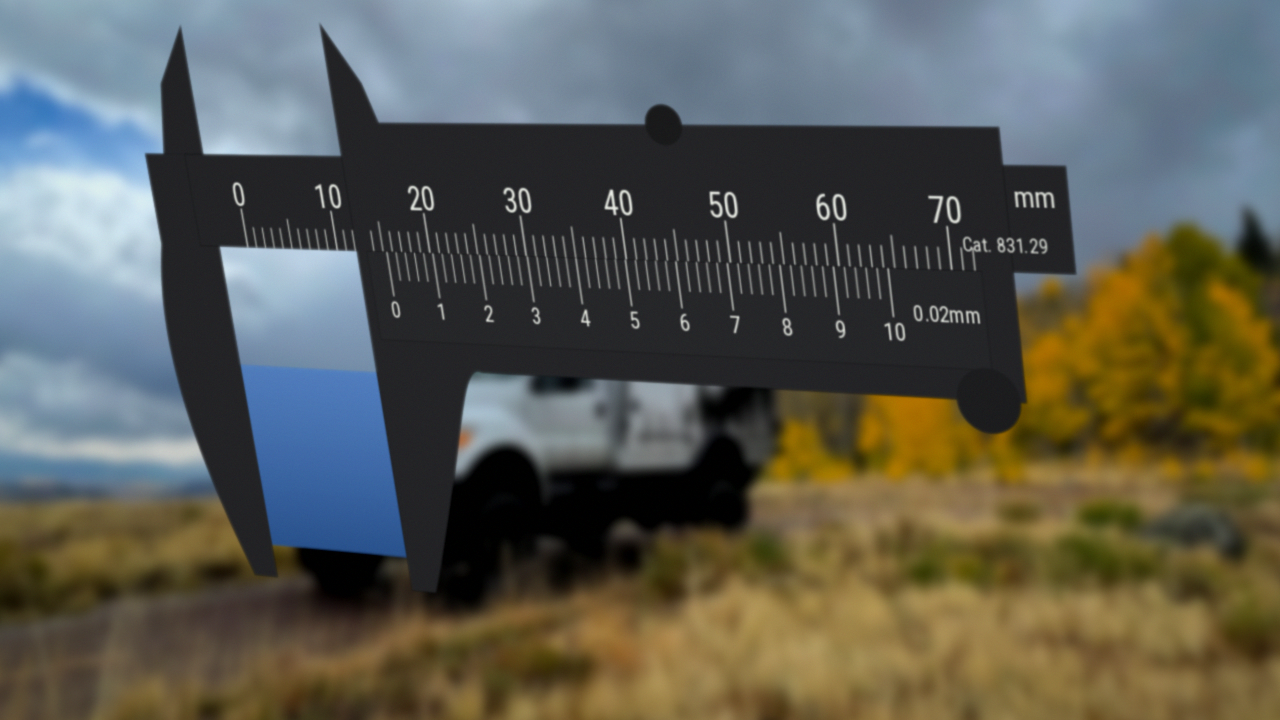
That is value=15.4 unit=mm
